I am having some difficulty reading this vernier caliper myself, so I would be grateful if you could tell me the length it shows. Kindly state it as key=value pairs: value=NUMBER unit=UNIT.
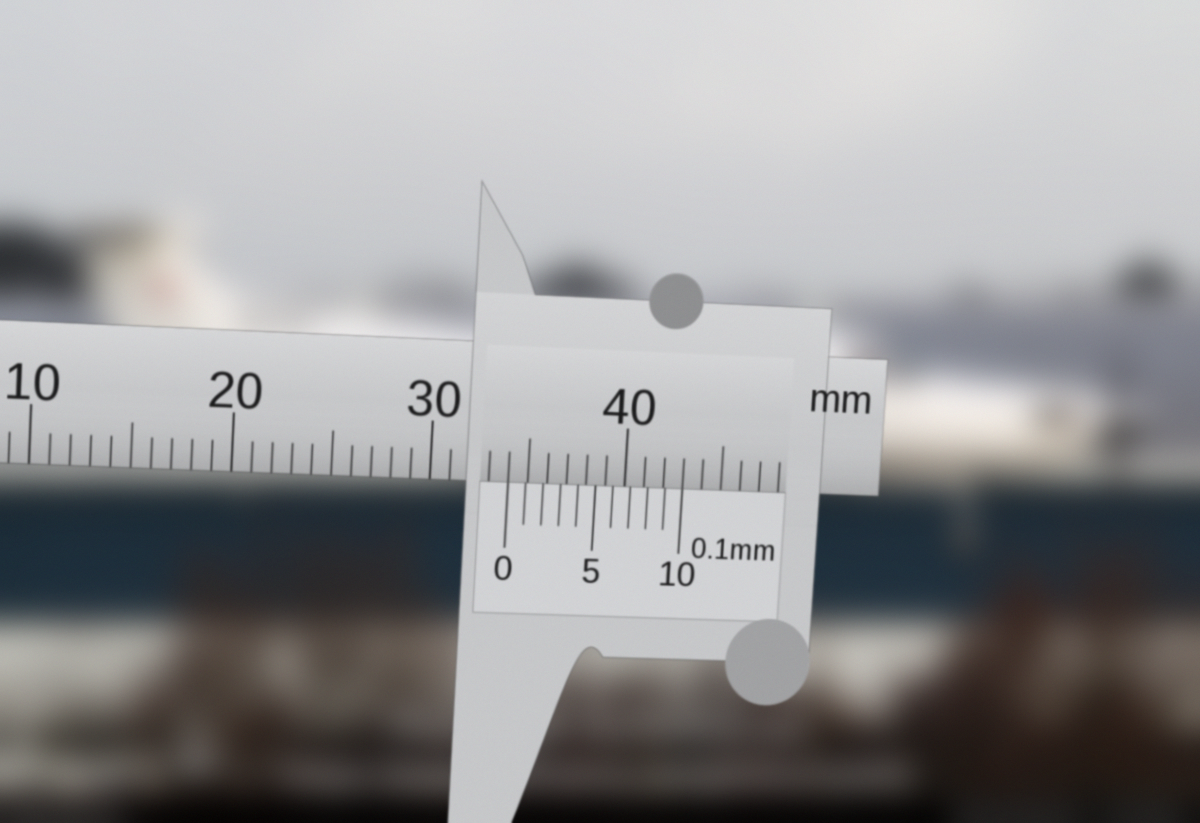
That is value=34.0 unit=mm
